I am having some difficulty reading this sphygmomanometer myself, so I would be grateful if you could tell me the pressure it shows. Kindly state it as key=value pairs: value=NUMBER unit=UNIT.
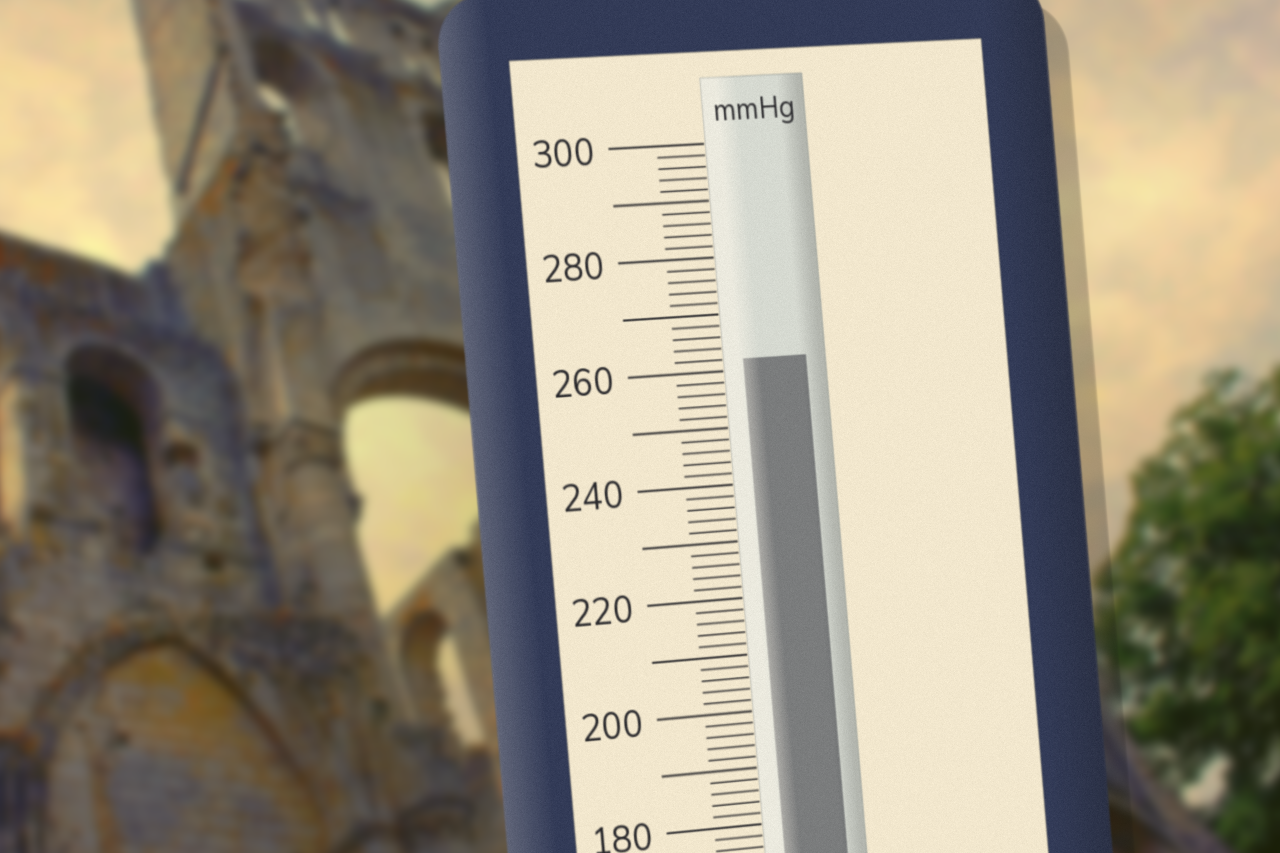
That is value=262 unit=mmHg
